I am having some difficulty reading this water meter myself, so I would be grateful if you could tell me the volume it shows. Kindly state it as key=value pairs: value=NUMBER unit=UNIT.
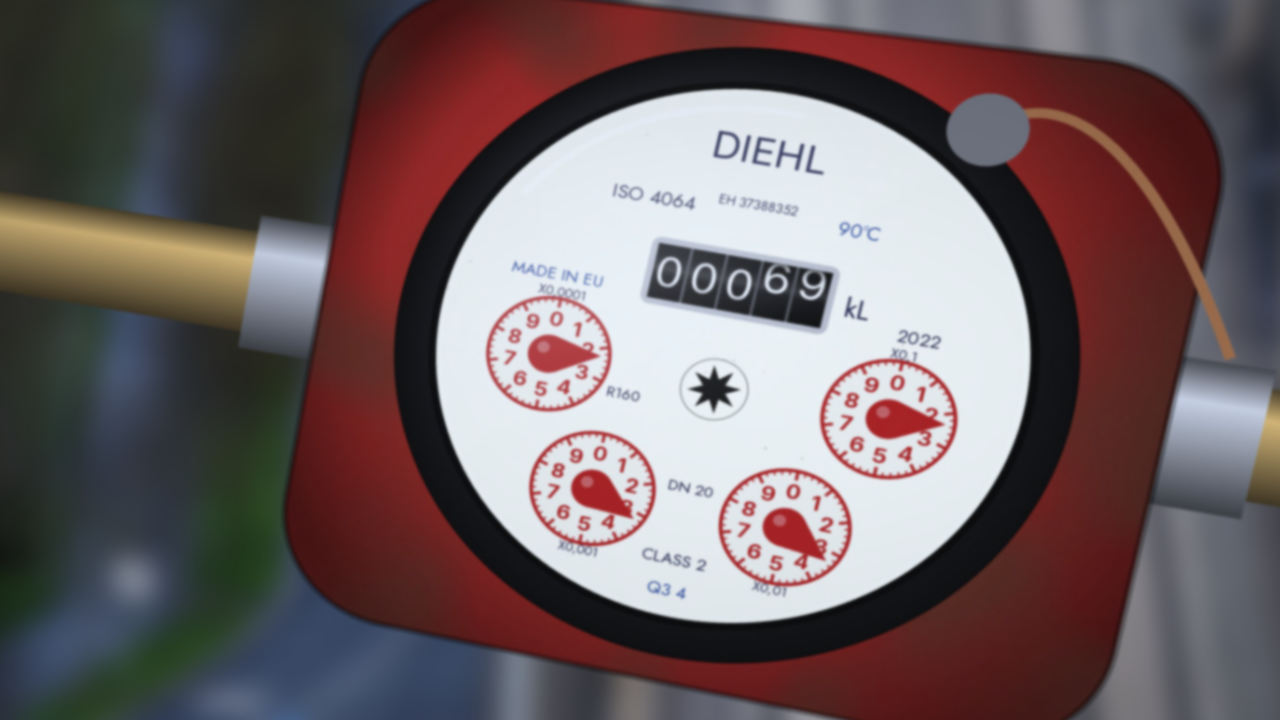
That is value=69.2332 unit=kL
